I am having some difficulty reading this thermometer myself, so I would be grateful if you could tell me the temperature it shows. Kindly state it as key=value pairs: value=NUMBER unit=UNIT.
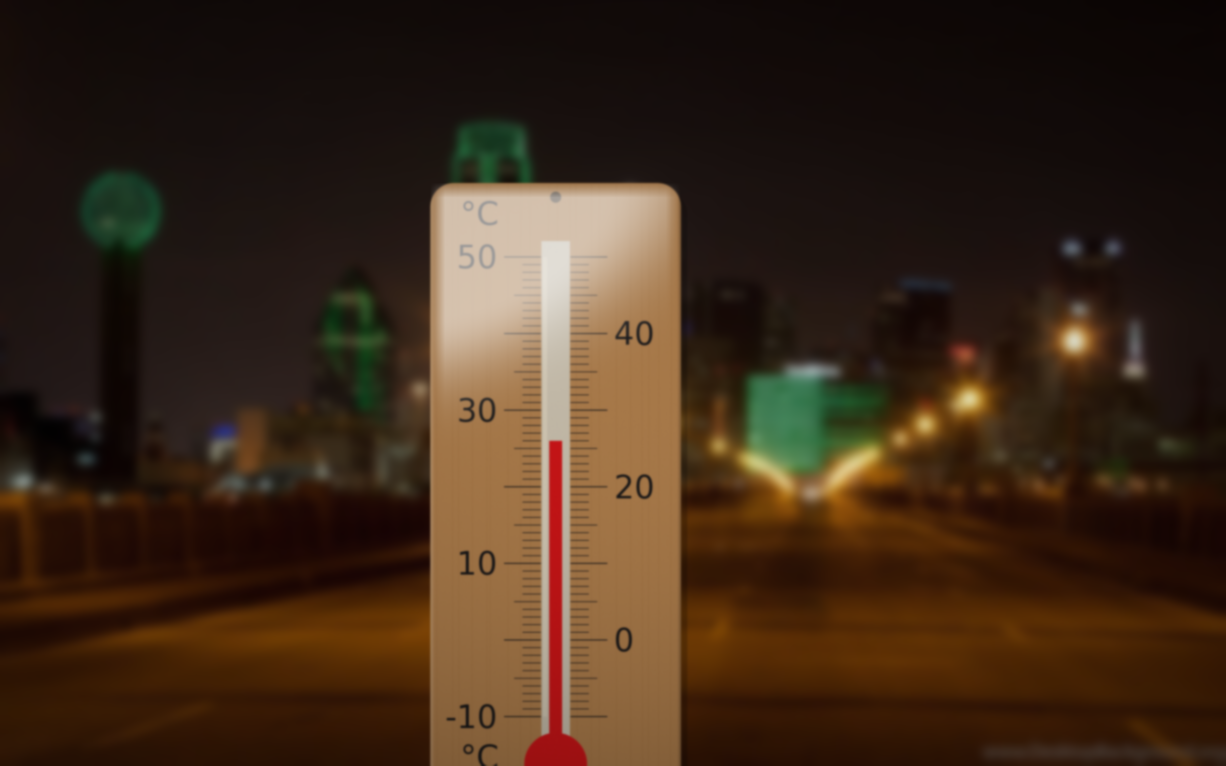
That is value=26 unit=°C
